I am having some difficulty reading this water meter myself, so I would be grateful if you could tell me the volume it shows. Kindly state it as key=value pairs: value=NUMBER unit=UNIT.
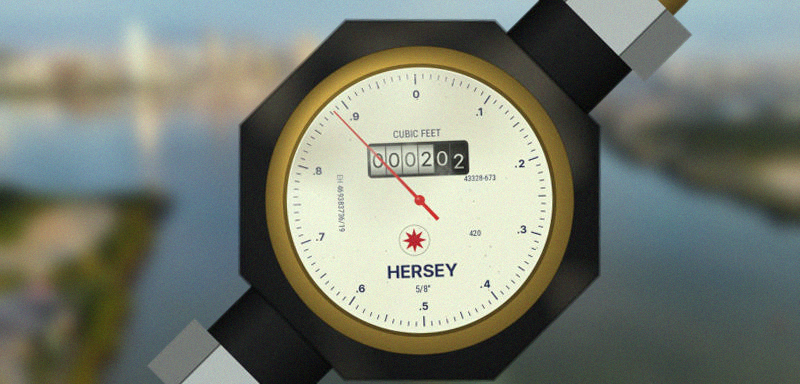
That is value=201.88 unit=ft³
